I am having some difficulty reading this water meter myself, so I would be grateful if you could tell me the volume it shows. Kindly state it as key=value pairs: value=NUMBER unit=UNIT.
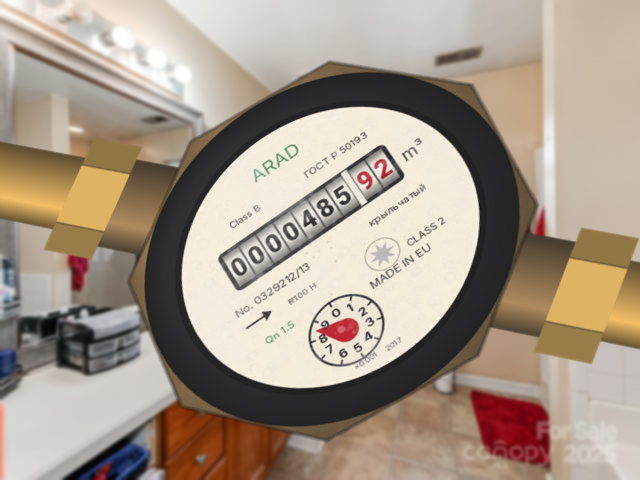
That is value=485.928 unit=m³
